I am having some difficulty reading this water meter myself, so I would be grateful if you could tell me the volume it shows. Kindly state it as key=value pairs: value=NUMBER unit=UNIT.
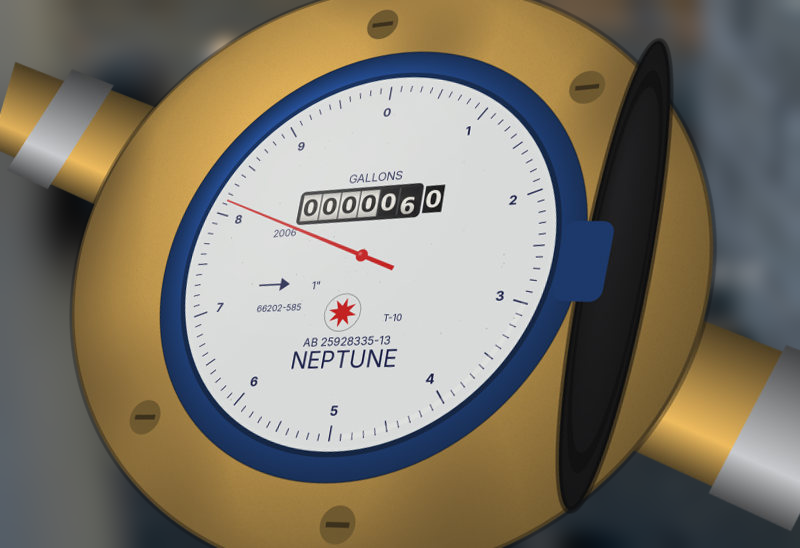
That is value=58.1 unit=gal
